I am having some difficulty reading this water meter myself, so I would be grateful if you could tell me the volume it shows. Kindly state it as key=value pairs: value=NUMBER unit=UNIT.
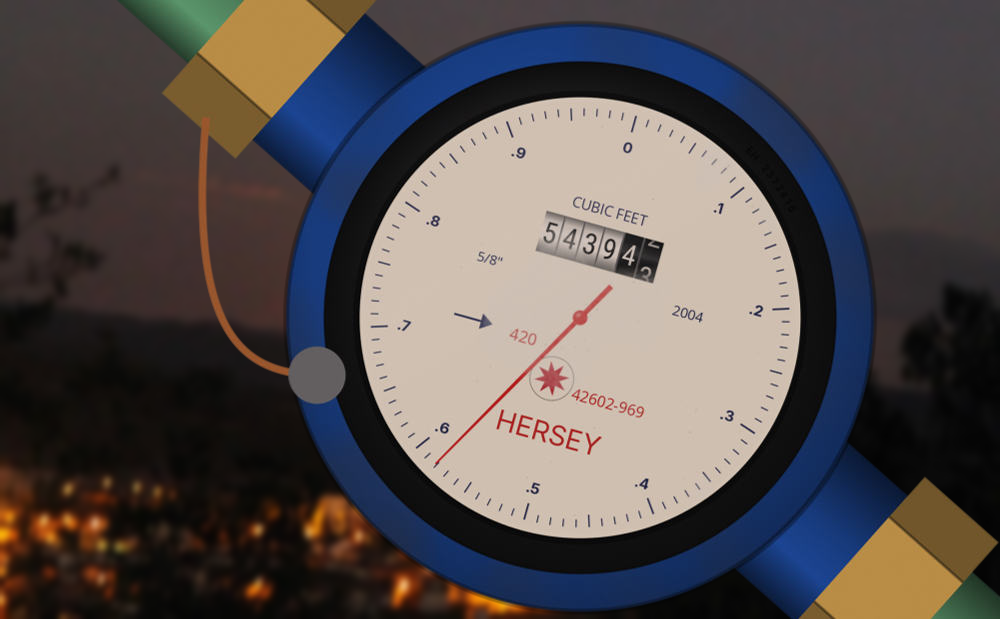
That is value=543942.58 unit=ft³
